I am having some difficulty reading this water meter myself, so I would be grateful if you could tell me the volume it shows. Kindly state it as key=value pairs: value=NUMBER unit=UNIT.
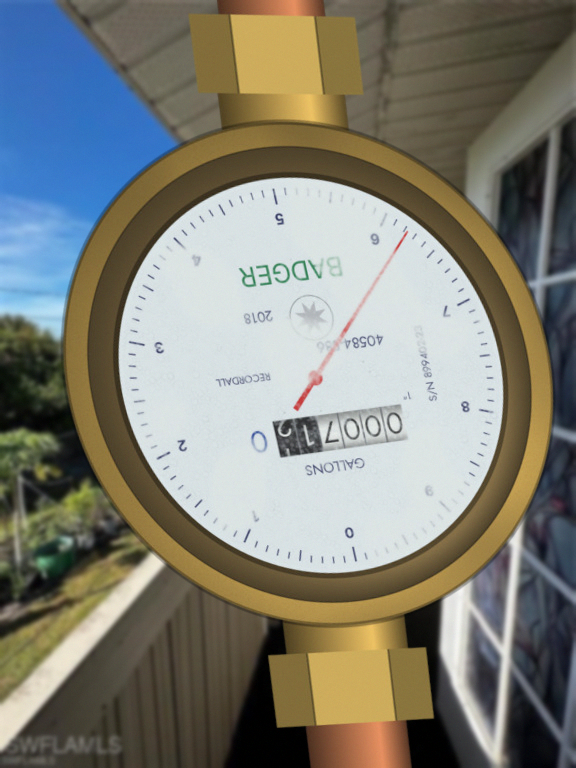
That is value=7116.2 unit=gal
